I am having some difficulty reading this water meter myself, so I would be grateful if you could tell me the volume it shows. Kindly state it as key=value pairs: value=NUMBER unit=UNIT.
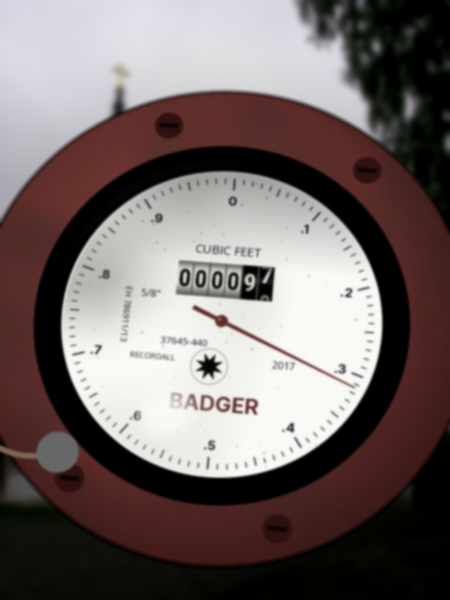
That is value=97.31 unit=ft³
